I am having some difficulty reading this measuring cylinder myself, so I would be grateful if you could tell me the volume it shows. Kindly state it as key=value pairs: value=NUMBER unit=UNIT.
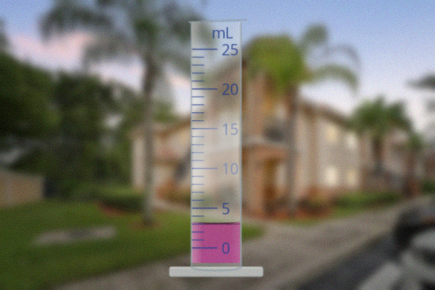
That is value=3 unit=mL
